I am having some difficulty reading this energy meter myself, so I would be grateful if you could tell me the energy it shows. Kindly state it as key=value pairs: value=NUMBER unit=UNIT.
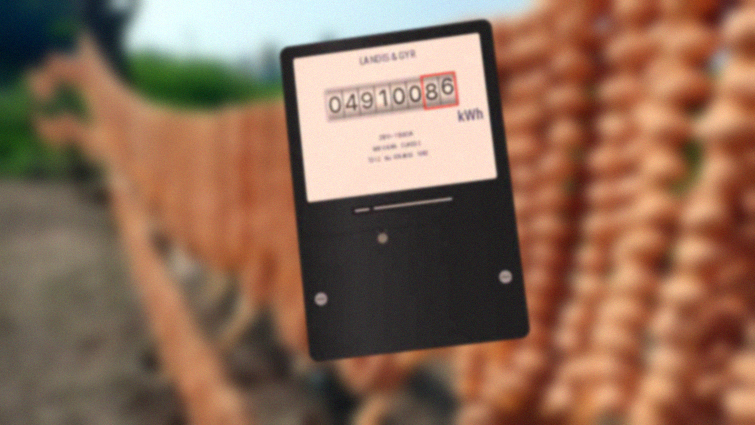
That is value=49100.86 unit=kWh
